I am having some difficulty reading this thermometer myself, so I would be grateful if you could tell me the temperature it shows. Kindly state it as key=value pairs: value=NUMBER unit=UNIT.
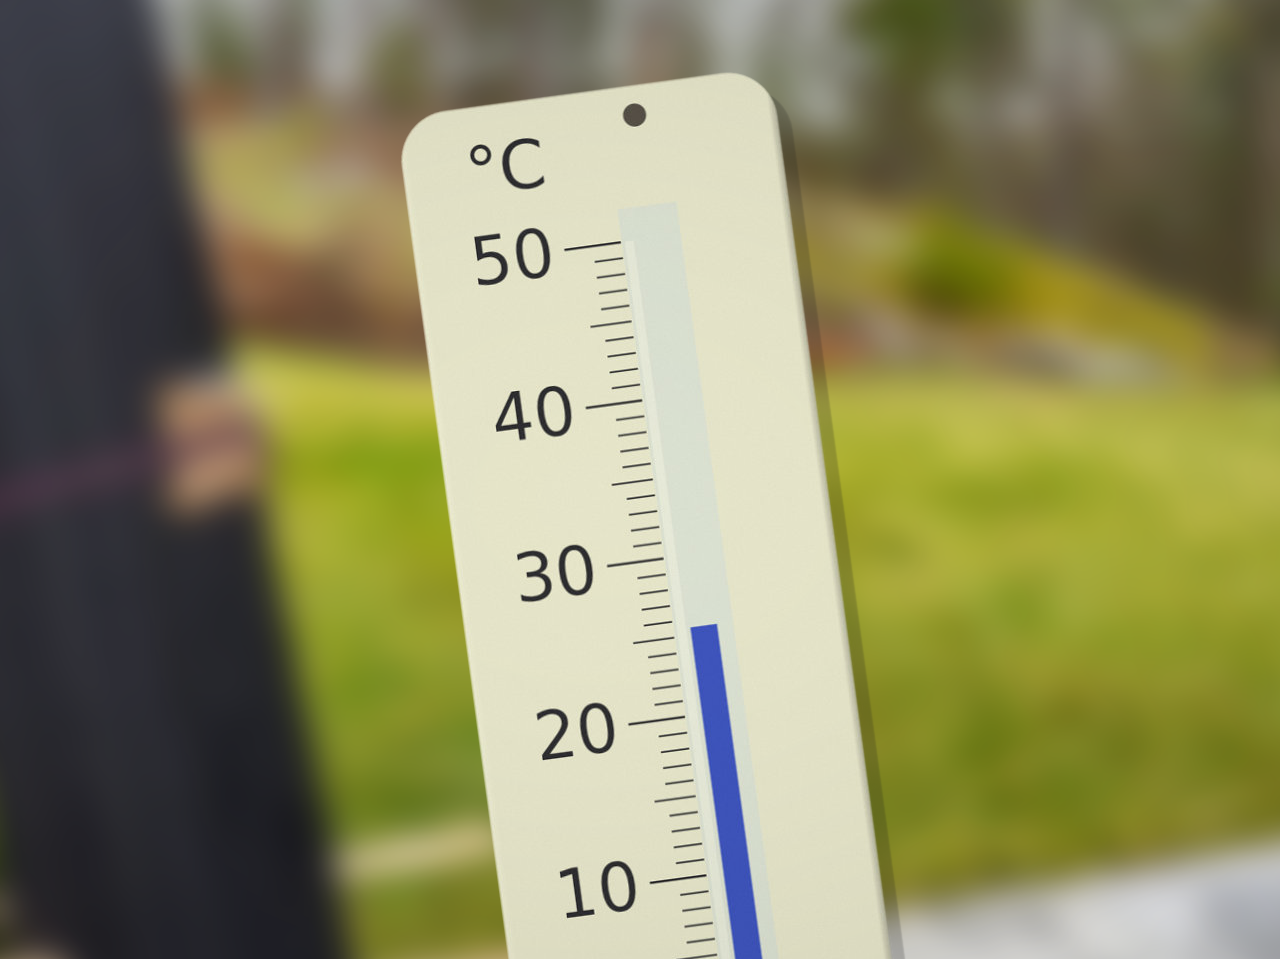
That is value=25.5 unit=°C
